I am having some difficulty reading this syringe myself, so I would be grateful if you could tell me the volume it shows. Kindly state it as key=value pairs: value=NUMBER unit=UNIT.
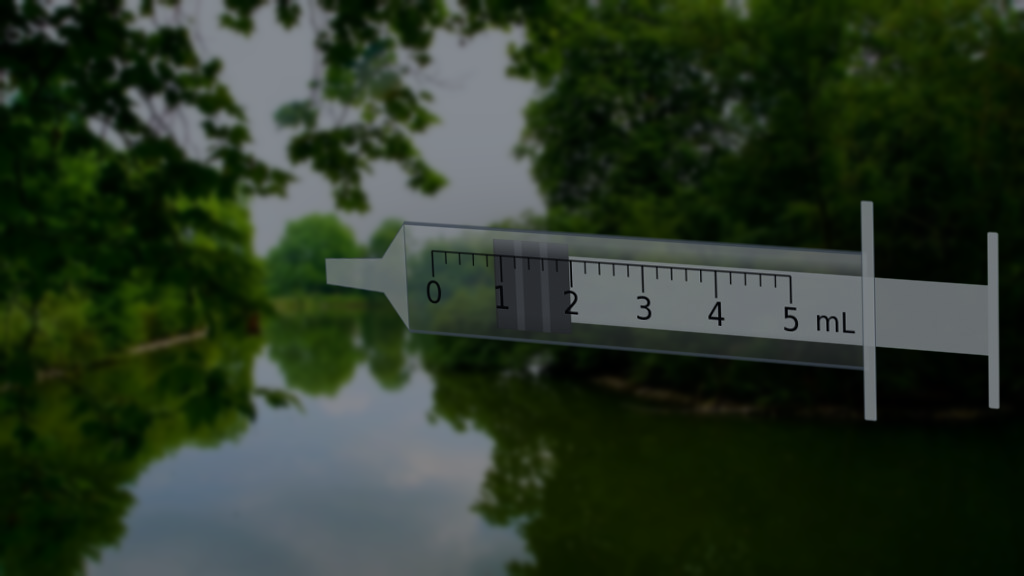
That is value=0.9 unit=mL
